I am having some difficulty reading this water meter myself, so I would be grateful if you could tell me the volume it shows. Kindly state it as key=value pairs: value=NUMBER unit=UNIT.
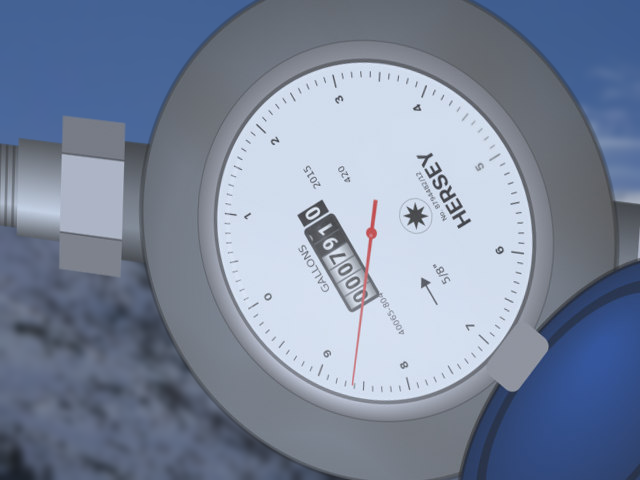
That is value=7908.6 unit=gal
